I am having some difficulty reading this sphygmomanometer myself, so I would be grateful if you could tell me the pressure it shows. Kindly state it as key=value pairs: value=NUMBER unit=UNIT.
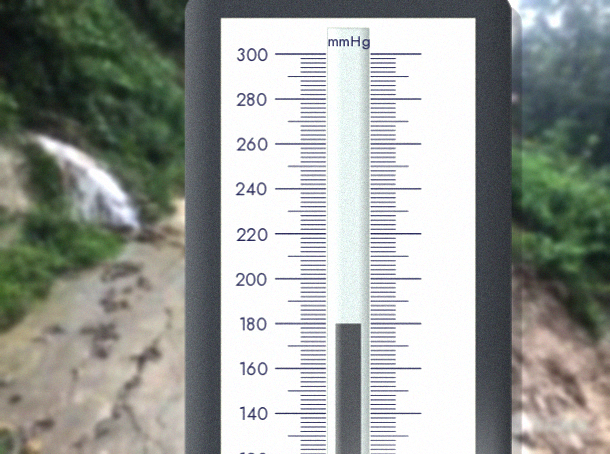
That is value=180 unit=mmHg
